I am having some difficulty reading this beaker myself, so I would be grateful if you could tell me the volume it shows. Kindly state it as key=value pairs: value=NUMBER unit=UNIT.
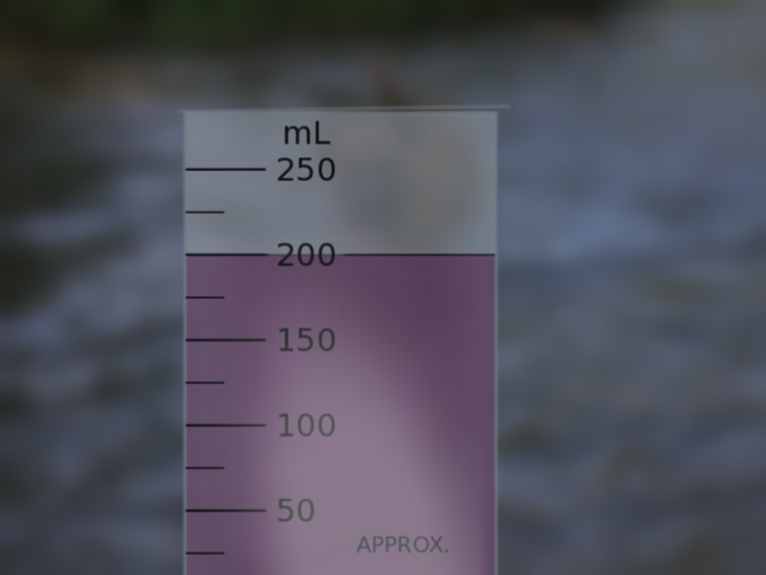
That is value=200 unit=mL
